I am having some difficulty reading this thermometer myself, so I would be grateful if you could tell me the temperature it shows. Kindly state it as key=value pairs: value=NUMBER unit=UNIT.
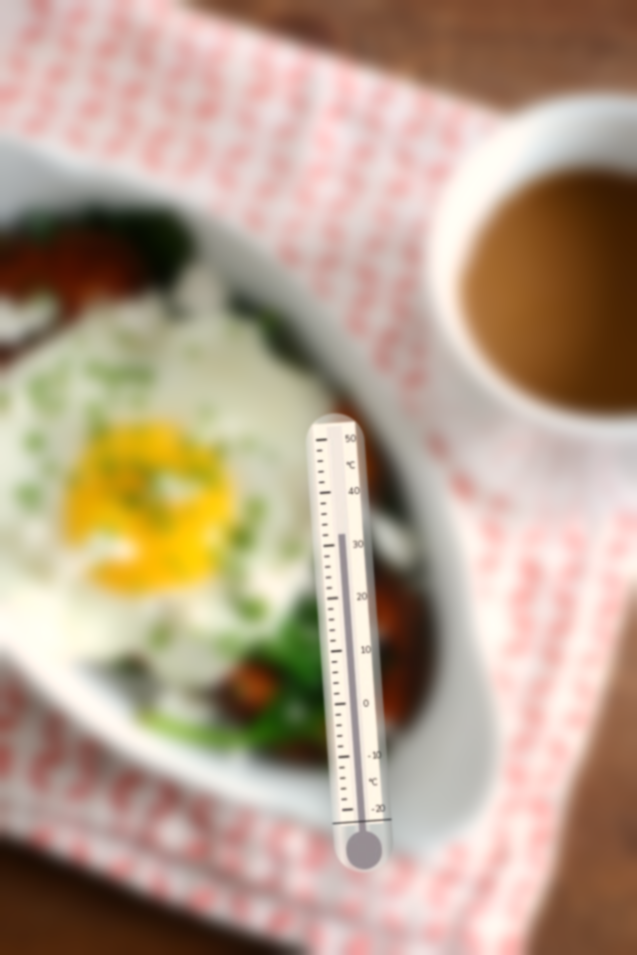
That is value=32 unit=°C
